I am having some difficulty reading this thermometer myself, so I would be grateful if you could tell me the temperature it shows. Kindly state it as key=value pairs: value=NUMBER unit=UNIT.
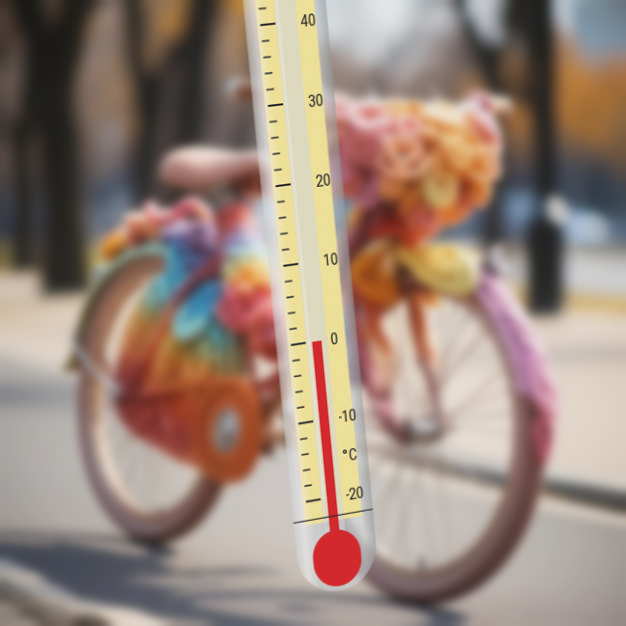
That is value=0 unit=°C
